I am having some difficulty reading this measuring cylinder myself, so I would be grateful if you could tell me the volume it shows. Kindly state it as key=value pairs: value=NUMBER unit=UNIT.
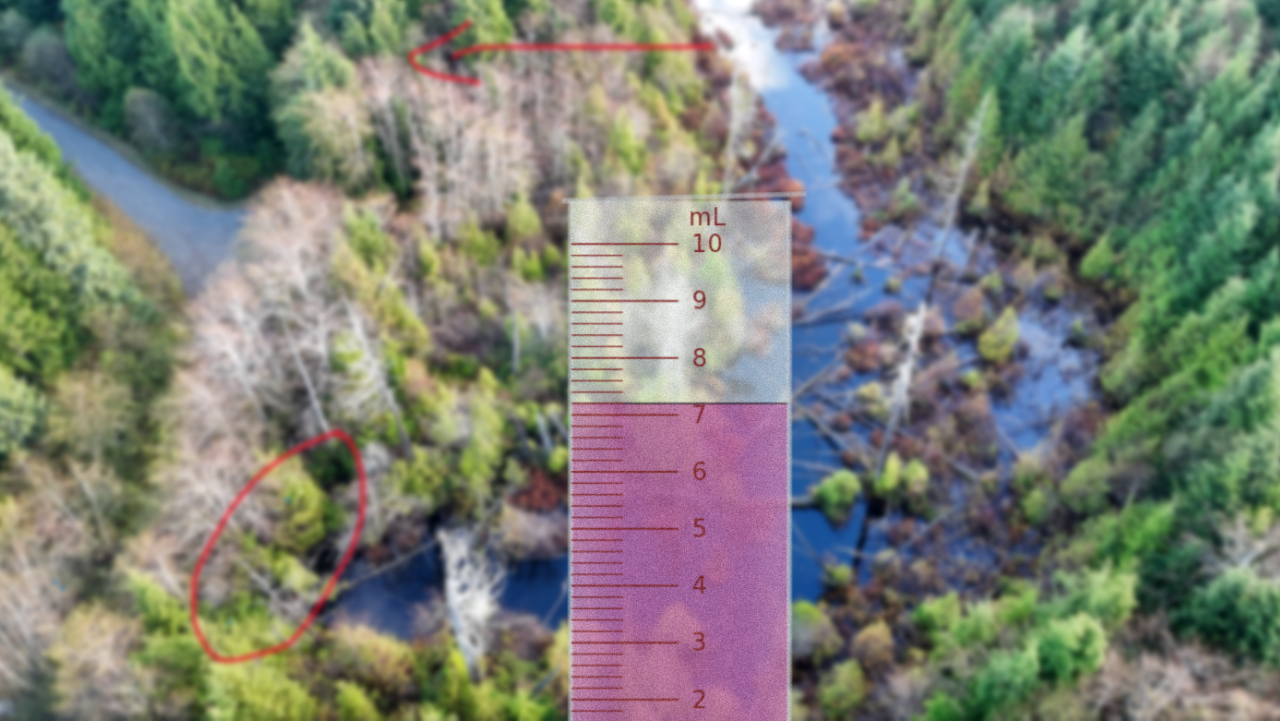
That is value=7.2 unit=mL
